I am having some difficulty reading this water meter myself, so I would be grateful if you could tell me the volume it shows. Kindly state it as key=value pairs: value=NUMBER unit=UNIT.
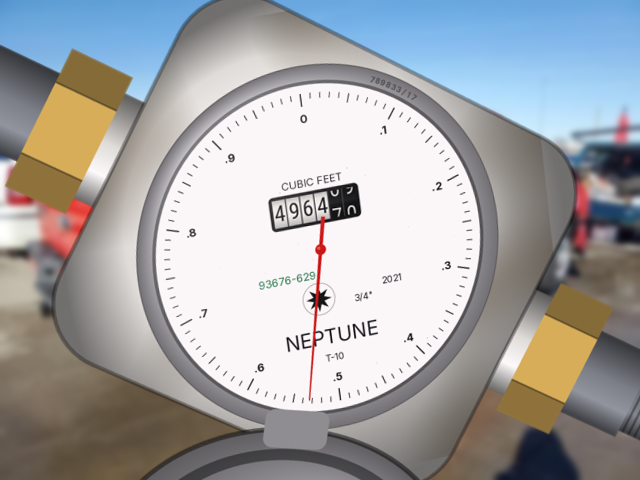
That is value=496469.53 unit=ft³
